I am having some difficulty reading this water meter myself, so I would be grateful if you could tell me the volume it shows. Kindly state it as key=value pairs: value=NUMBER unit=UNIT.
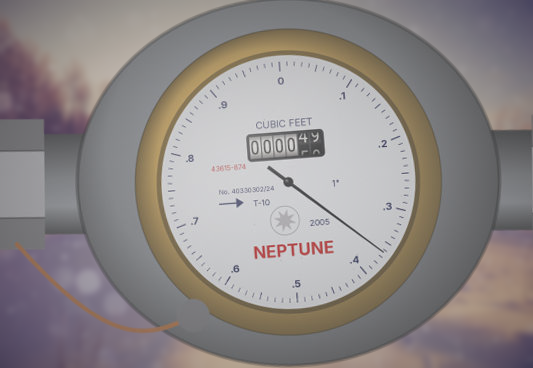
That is value=49.36 unit=ft³
